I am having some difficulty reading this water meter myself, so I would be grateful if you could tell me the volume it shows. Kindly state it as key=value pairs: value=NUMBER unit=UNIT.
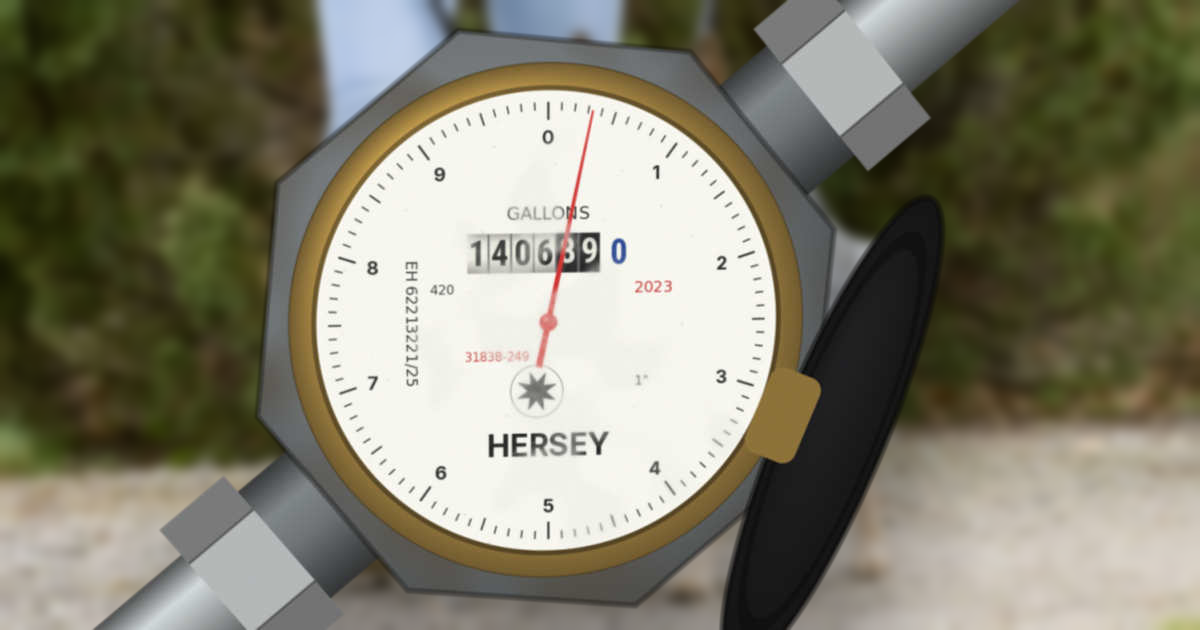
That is value=1406890.3 unit=gal
